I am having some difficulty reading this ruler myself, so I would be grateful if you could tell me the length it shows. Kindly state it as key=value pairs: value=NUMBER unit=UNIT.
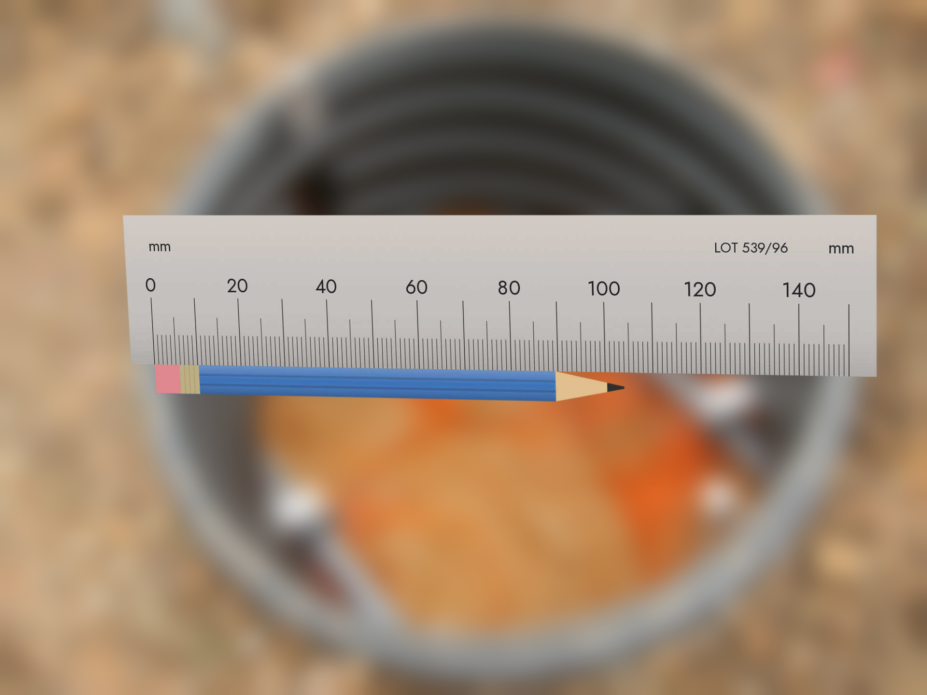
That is value=104 unit=mm
